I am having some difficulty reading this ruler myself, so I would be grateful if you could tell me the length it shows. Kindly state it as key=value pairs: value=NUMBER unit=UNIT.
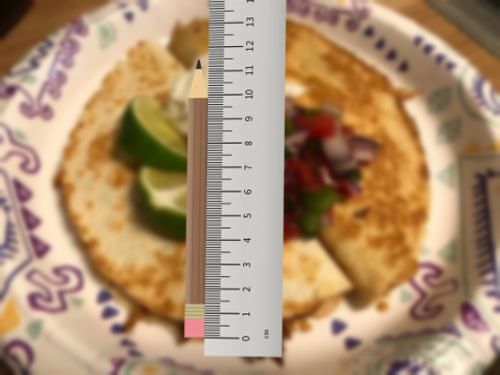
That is value=11.5 unit=cm
